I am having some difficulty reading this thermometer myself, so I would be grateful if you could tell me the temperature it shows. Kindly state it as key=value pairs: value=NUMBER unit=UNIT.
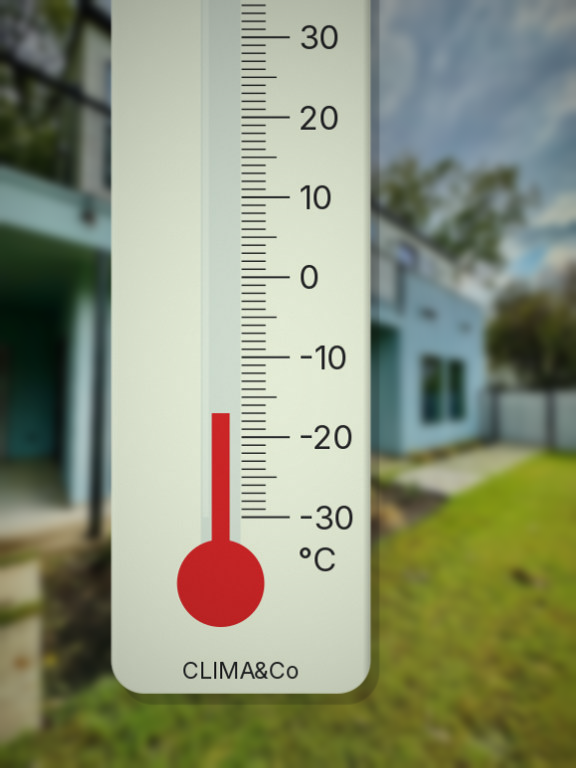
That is value=-17 unit=°C
